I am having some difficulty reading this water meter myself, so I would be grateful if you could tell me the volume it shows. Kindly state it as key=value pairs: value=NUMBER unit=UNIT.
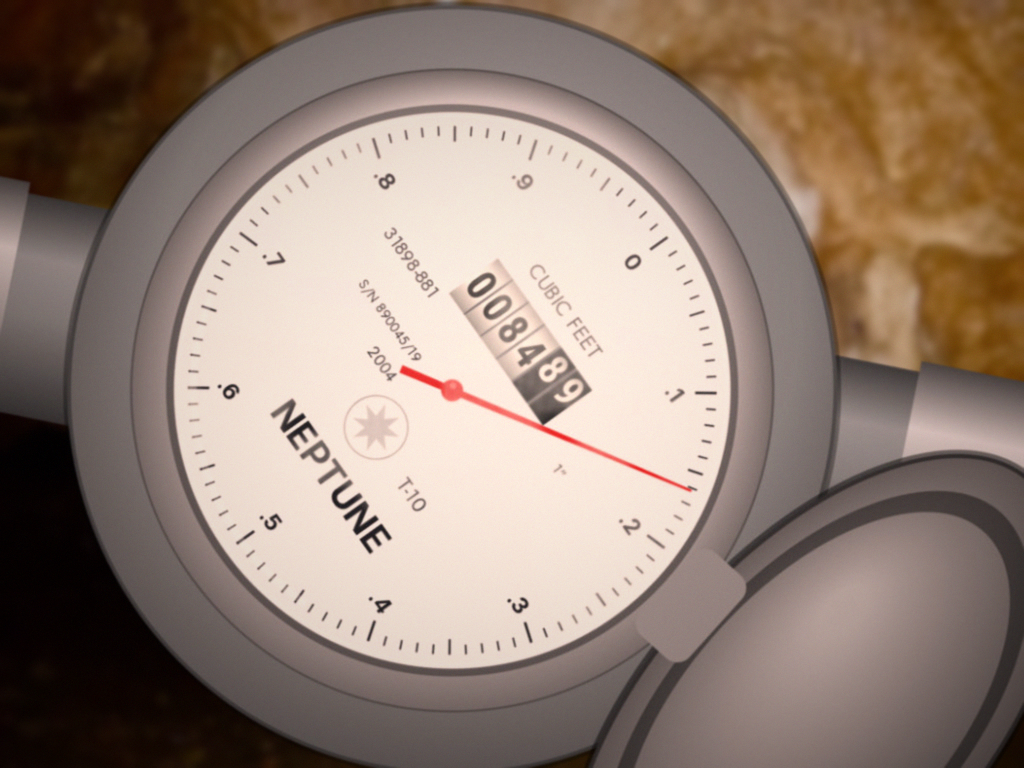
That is value=8489.16 unit=ft³
